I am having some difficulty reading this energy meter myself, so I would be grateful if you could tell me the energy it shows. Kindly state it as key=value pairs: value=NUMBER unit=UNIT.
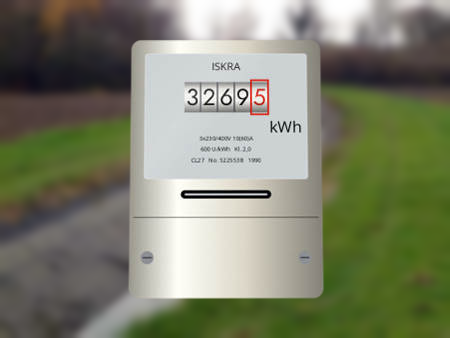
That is value=3269.5 unit=kWh
